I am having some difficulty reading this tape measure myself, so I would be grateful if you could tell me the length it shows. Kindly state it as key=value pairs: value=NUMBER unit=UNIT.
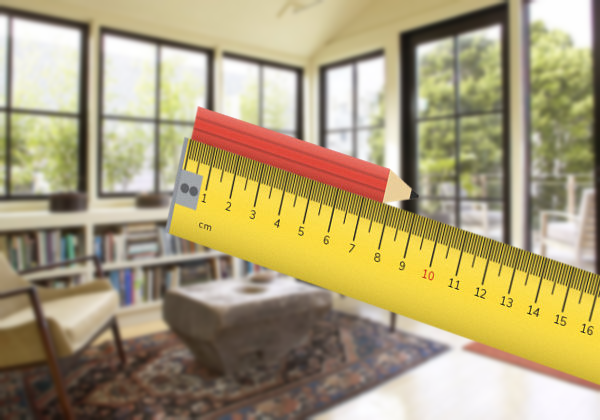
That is value=9 unit=cm
